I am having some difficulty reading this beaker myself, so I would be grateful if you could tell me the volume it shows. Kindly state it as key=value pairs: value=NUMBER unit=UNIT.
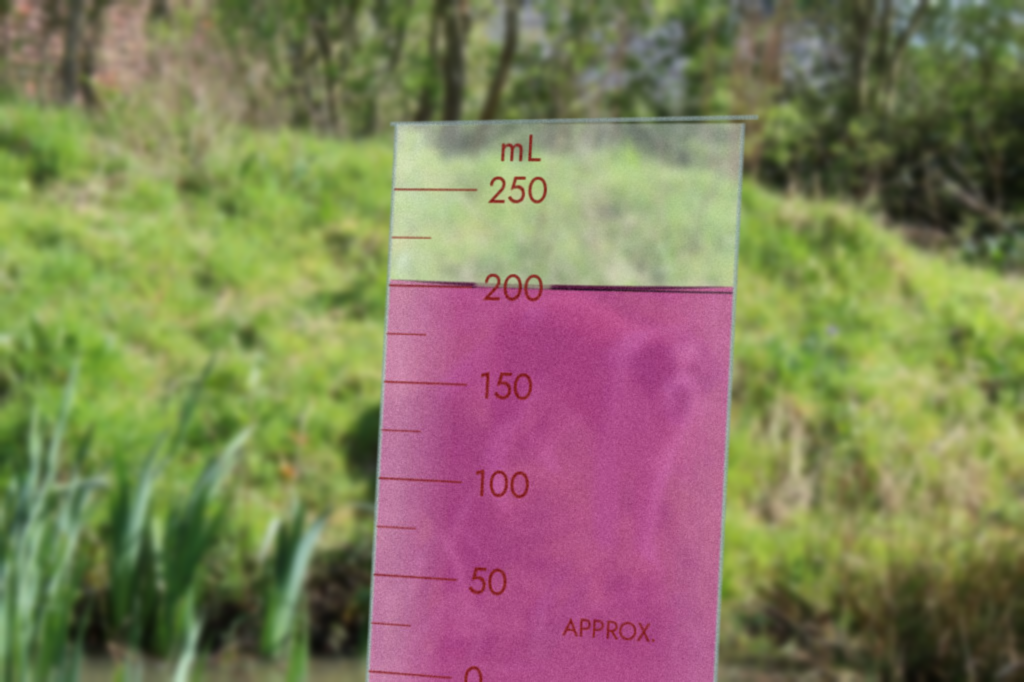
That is value=200 unit=mL
